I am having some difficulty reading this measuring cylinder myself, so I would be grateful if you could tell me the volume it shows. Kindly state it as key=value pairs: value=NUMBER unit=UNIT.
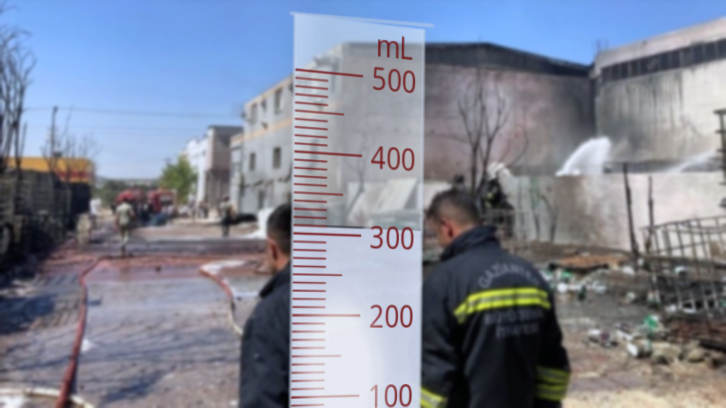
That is value=310 unit=mL
